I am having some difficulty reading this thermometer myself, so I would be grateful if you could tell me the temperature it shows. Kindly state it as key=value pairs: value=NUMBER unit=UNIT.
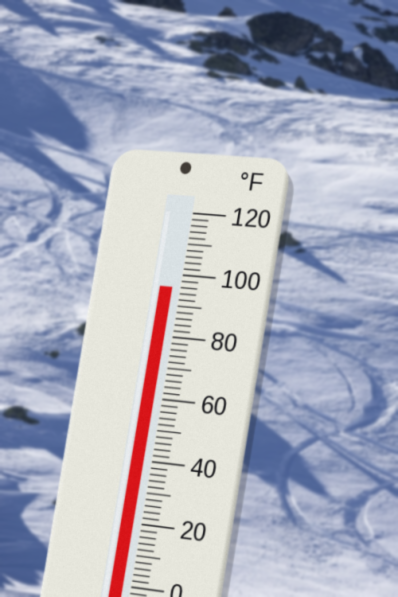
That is value=96 unit=°F
